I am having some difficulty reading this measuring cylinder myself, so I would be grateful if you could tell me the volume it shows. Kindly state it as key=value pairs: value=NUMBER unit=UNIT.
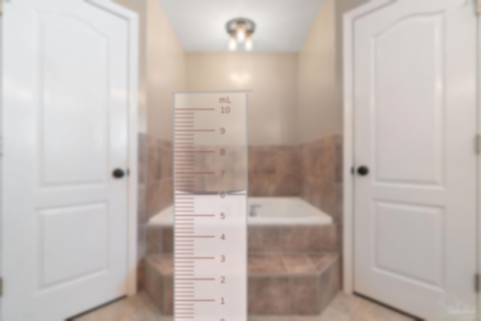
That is value=6 unit=mL
